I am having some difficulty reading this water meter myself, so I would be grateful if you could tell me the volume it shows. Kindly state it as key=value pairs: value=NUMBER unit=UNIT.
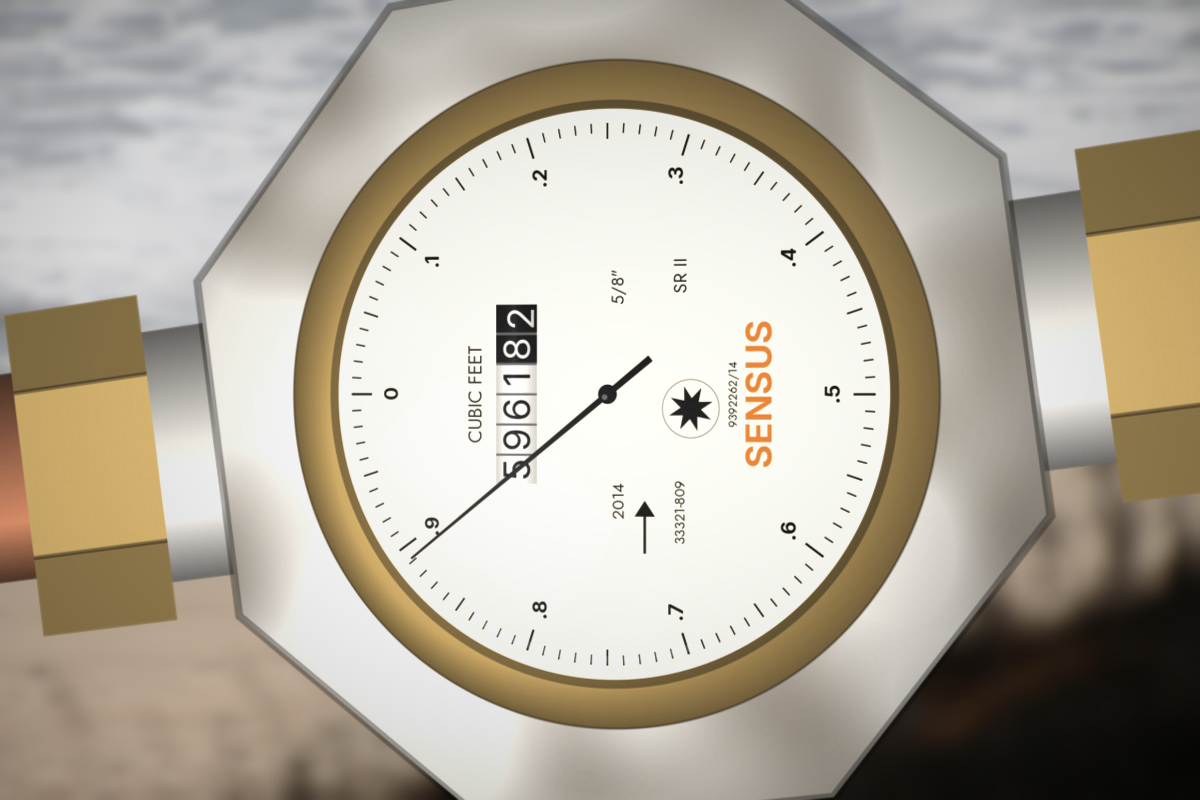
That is value=596181.89 unit=ft³
